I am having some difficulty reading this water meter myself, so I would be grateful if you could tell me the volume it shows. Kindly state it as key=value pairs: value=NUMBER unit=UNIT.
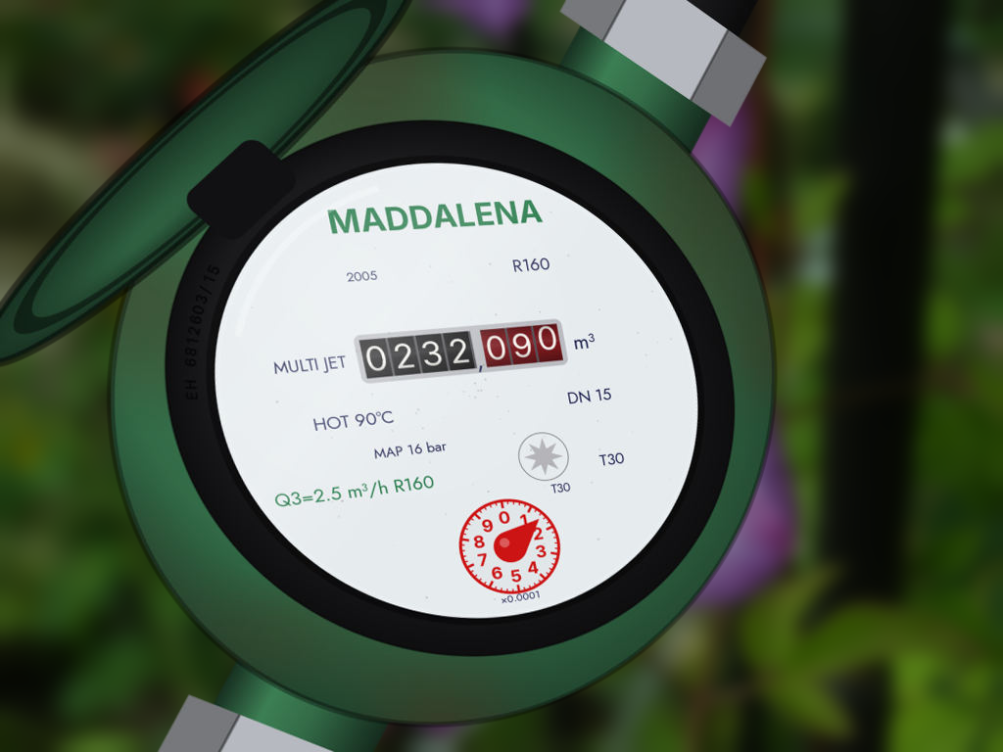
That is value=232.0901 unit=m³
